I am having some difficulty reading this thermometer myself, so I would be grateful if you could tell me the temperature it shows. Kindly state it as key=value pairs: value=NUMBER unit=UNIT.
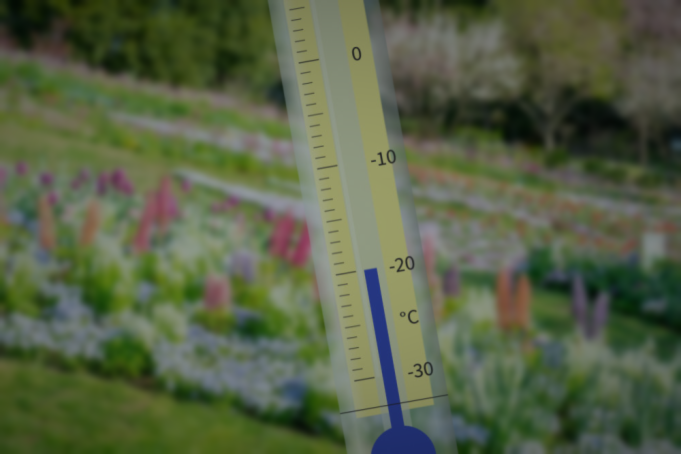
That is value=-20 unit=°C
